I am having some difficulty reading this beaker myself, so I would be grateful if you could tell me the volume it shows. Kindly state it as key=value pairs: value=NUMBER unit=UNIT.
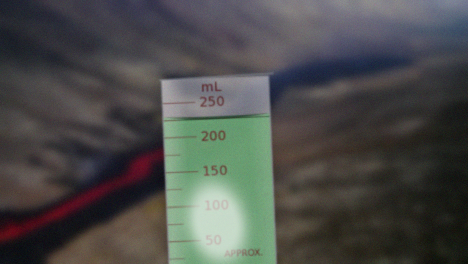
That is value=225 unit=mL
